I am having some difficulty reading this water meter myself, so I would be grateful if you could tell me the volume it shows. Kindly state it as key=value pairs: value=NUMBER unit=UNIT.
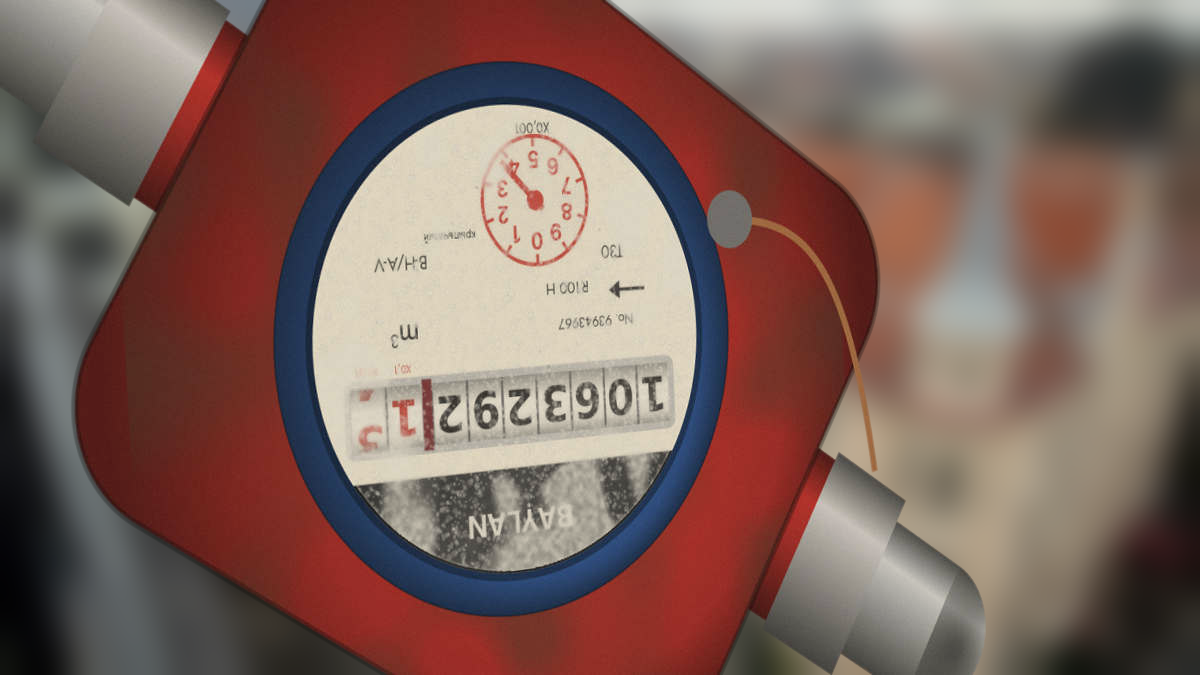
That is value=1063292.133 unit=m³
